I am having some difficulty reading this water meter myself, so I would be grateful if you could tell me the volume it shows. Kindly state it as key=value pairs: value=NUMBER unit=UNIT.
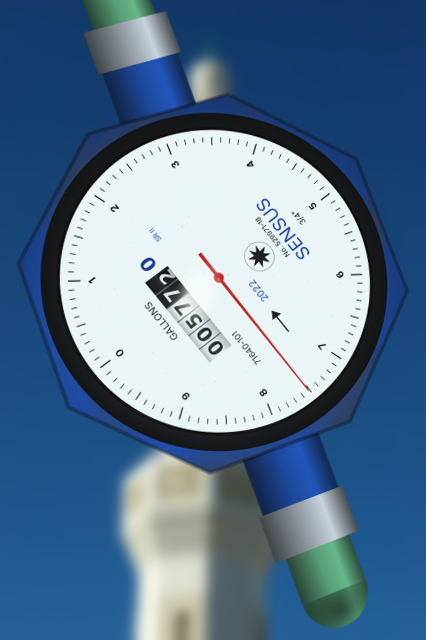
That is value=57717.5 unit=gal
